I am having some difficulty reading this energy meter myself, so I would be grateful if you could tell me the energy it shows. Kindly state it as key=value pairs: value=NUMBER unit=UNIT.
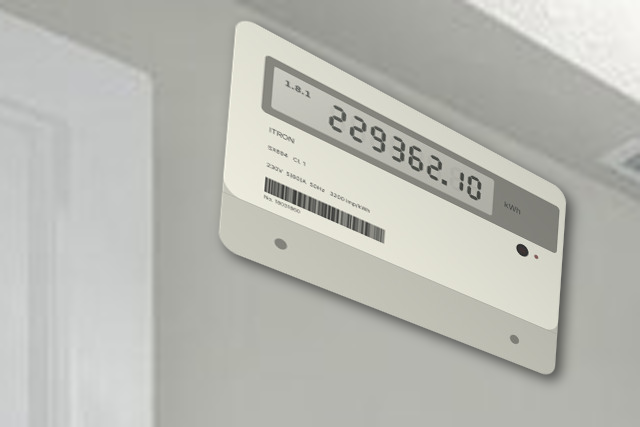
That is value=229362.10 unit=kWh
